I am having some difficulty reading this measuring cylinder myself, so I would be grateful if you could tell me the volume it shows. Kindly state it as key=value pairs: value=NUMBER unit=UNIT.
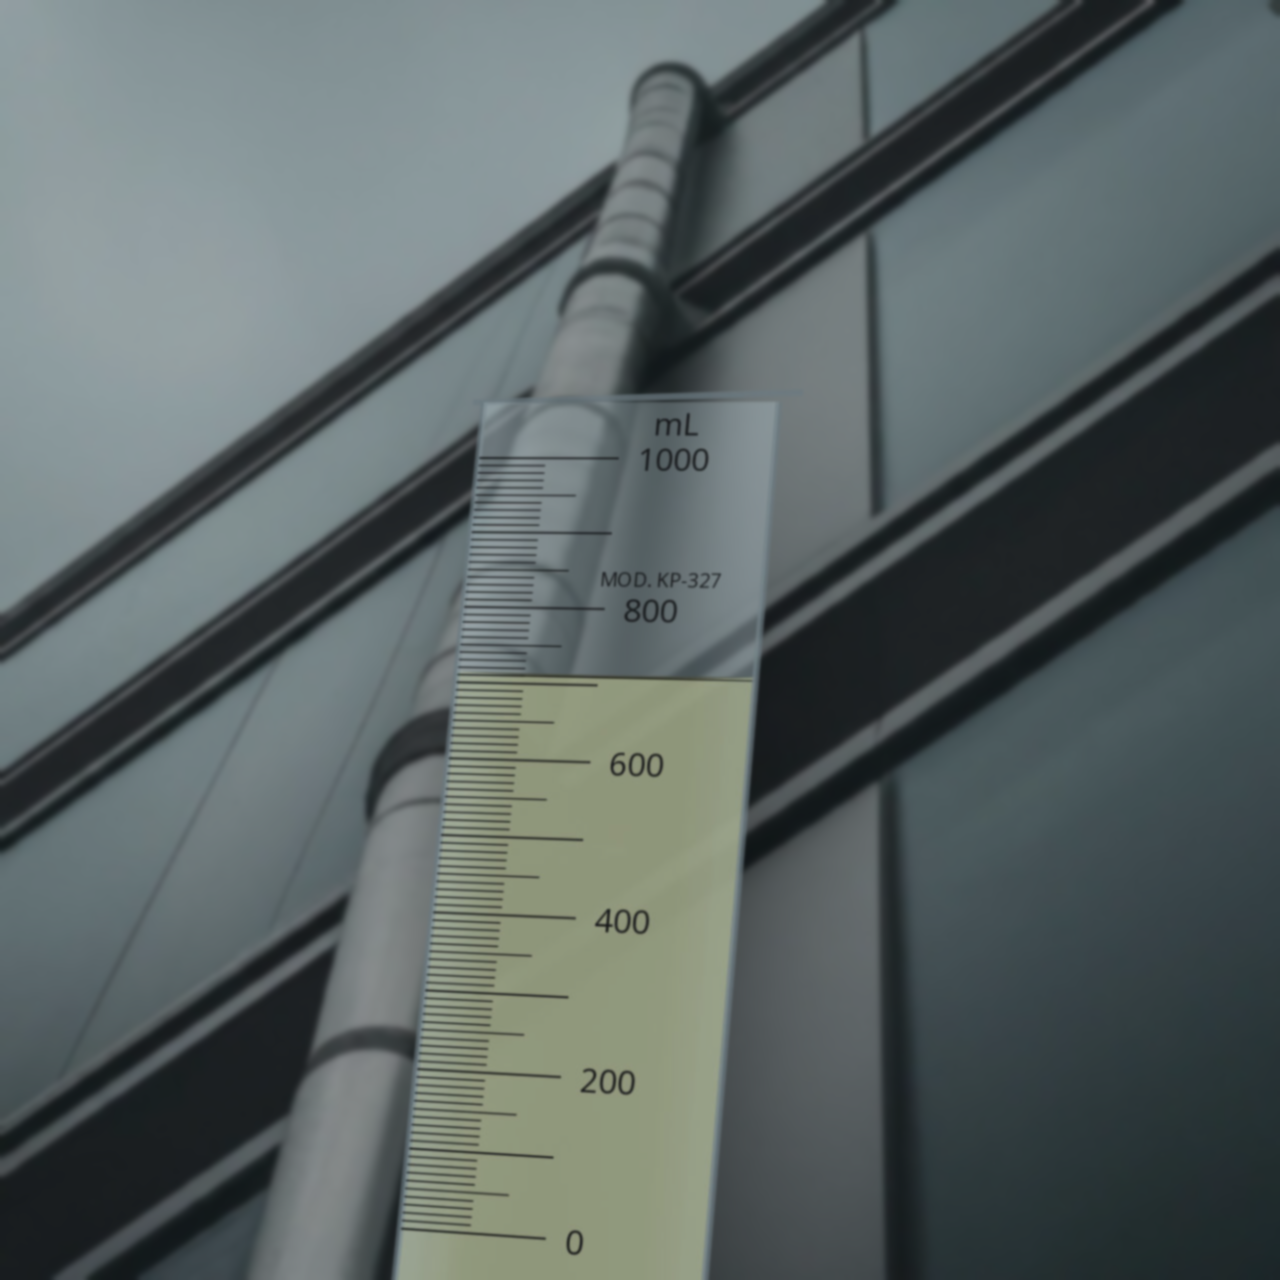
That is value=710 unit=mL
